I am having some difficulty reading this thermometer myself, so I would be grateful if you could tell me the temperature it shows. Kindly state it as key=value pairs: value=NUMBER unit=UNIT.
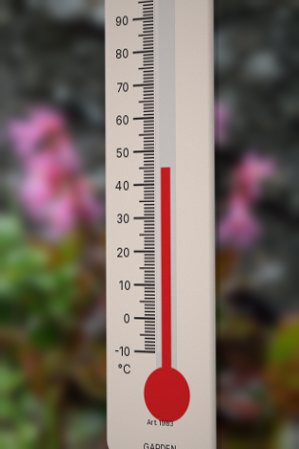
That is value=45 unit=°C
